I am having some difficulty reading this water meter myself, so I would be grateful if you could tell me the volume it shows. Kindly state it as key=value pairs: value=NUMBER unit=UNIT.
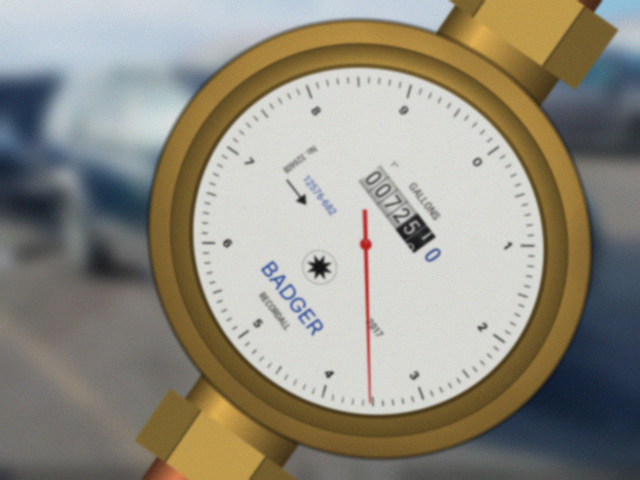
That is value=72513.5 unit=gal
